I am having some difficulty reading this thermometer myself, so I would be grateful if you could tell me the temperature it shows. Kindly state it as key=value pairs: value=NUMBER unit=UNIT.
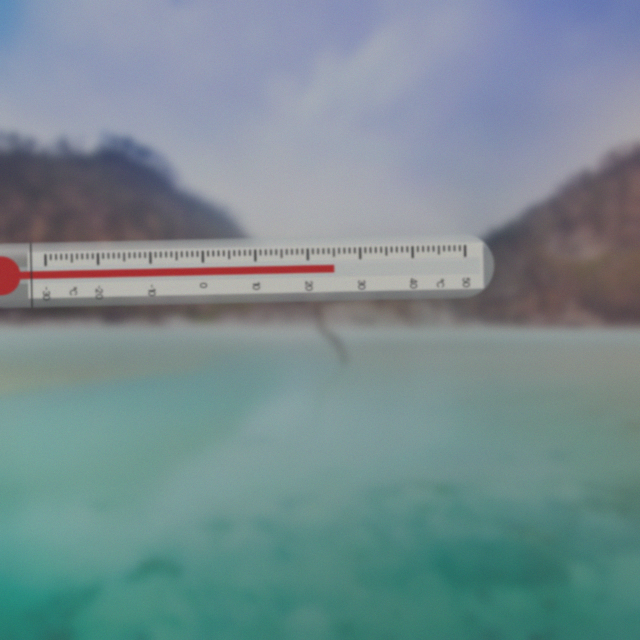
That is value=25 unit=°C
